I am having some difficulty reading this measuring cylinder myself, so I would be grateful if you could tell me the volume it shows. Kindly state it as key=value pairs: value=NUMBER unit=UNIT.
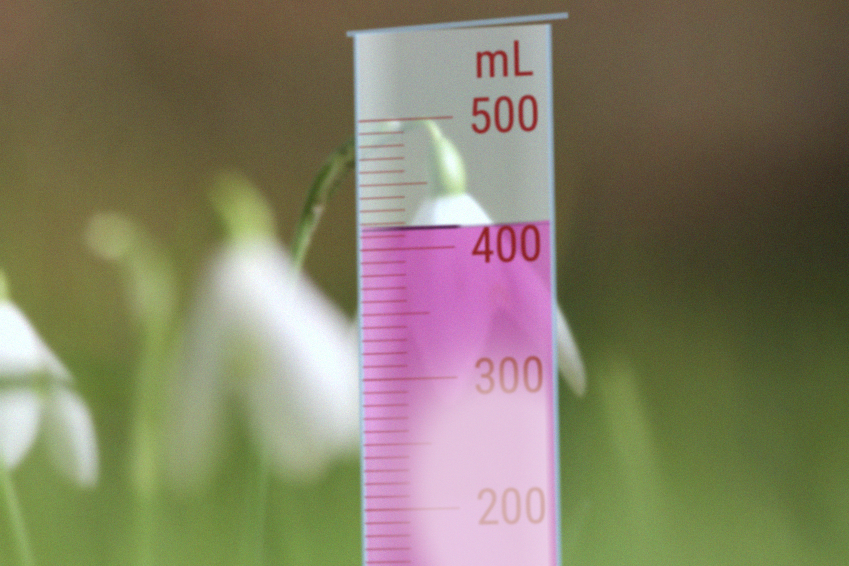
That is value=415 unit=mL
